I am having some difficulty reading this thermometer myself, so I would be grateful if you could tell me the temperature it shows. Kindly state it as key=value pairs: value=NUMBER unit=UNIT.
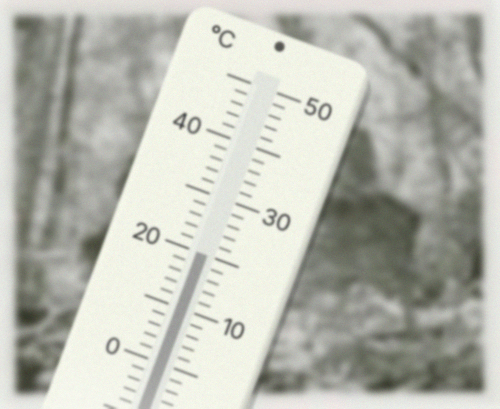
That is value=20 unit=°C
